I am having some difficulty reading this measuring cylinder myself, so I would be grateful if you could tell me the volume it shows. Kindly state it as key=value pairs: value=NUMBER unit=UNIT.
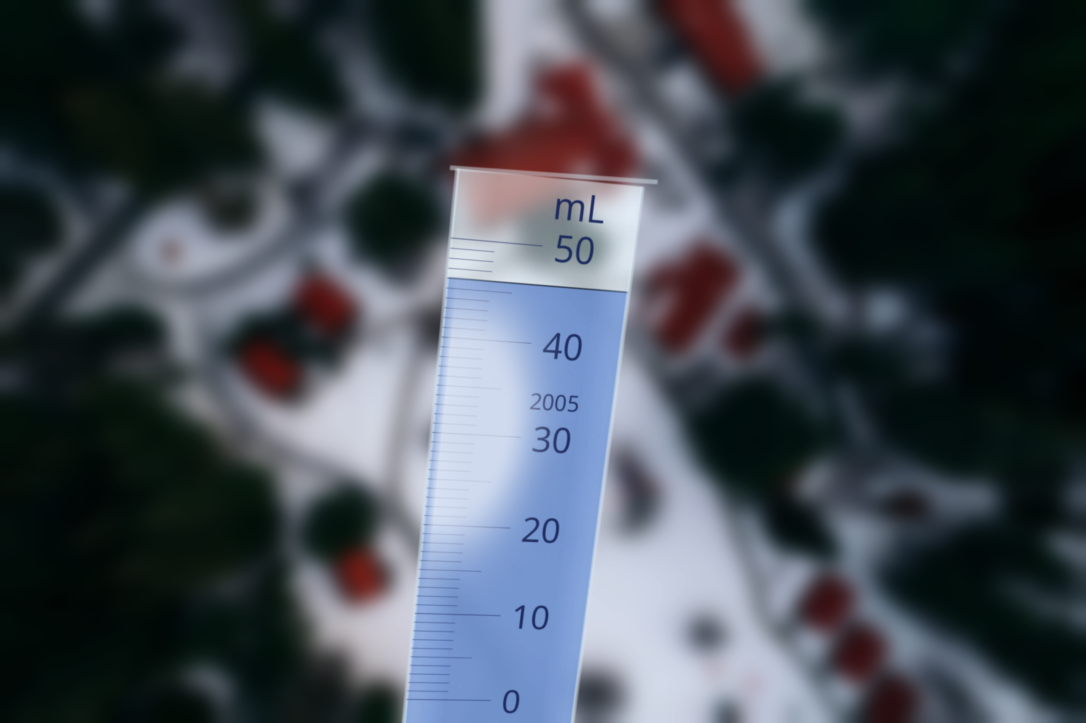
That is value=46 unit=mL
